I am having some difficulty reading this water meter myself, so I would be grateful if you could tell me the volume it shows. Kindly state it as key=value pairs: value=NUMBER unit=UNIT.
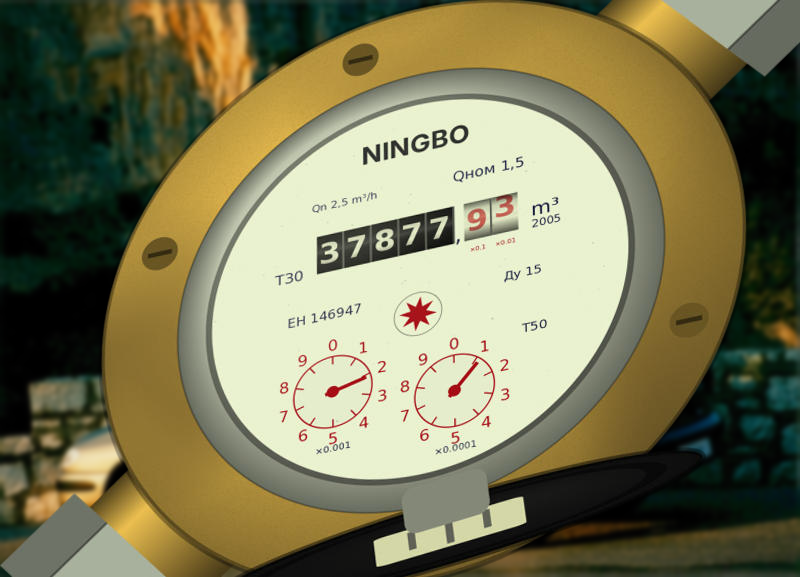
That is value=37877.9321 unit=m³
